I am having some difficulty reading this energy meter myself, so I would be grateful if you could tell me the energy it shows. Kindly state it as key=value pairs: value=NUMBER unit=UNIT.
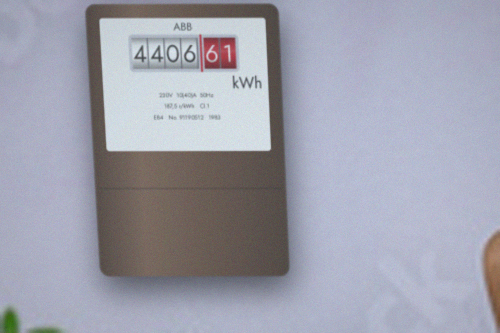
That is value=4406.61 unit=kWh
